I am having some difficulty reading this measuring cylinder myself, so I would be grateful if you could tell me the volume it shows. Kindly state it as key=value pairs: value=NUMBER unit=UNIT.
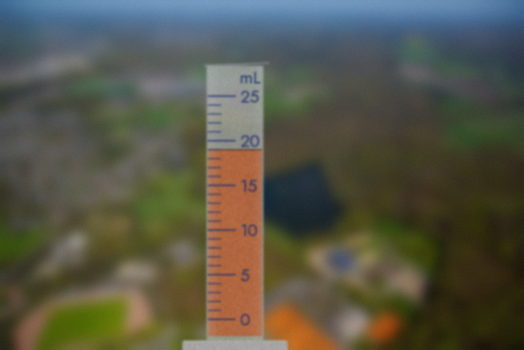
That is value=19 unit=mL
